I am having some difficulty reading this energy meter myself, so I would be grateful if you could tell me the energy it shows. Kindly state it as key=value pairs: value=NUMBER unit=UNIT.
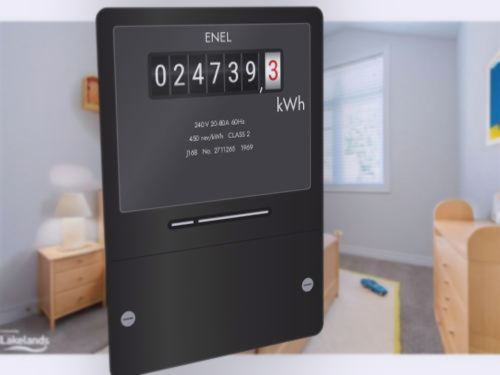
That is value=24739.3 unit=kWh
